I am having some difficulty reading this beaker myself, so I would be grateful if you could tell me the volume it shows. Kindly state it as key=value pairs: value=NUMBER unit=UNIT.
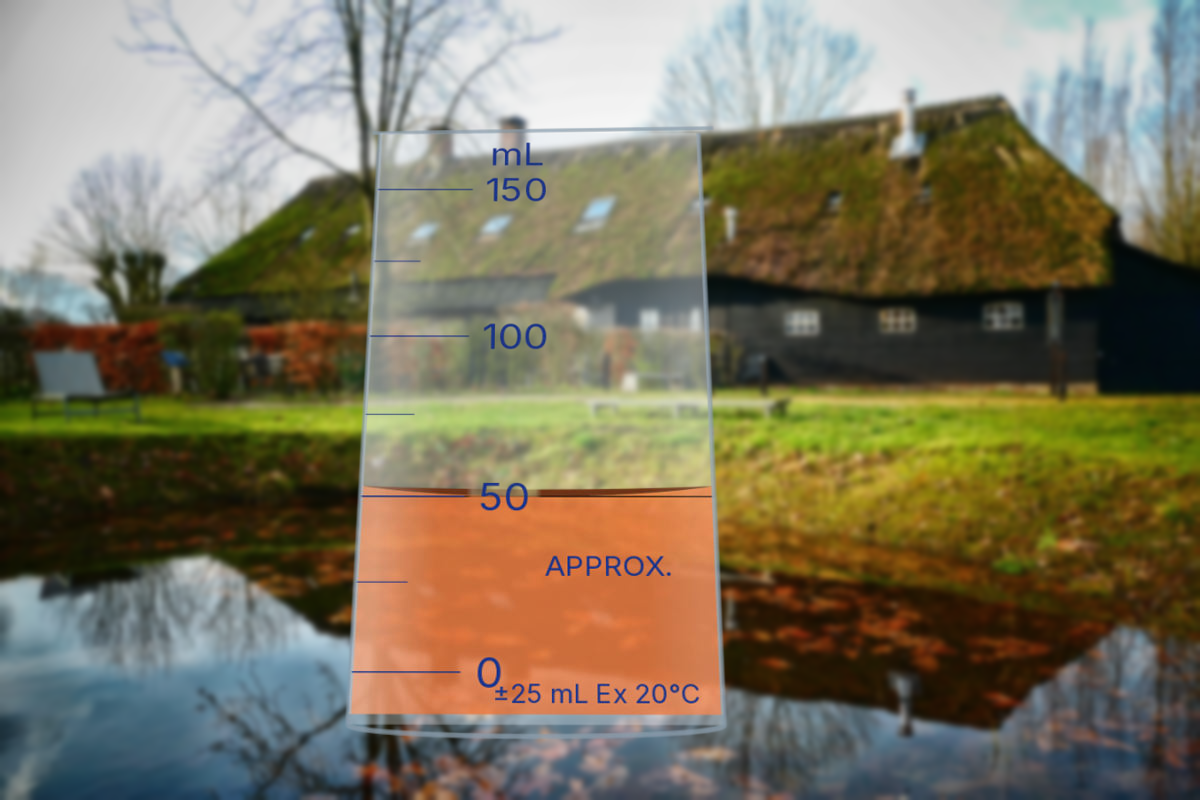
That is value=50 unit=mL
